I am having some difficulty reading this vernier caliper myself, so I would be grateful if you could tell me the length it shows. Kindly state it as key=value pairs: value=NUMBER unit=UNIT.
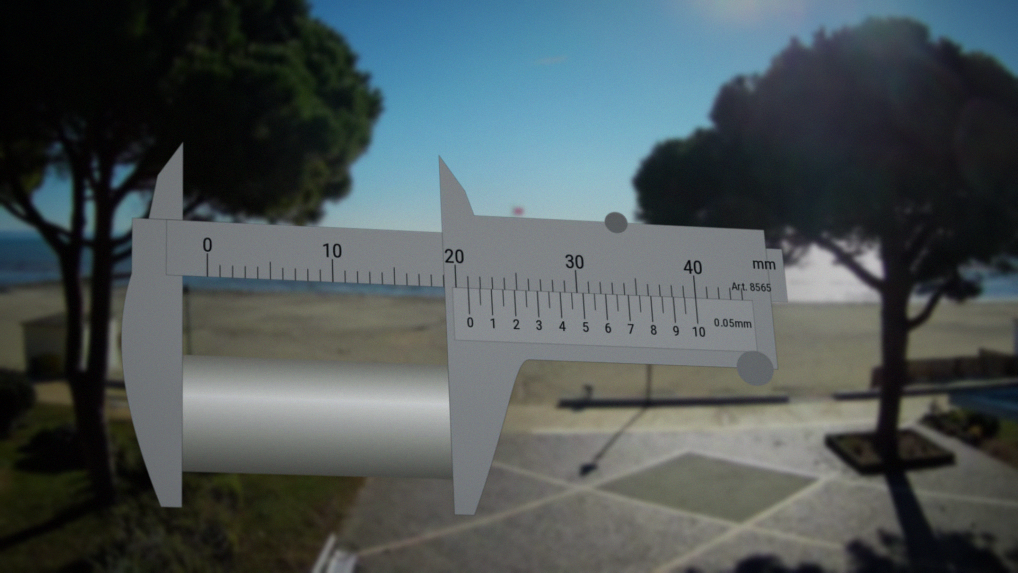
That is value=21.0 unit=mm
